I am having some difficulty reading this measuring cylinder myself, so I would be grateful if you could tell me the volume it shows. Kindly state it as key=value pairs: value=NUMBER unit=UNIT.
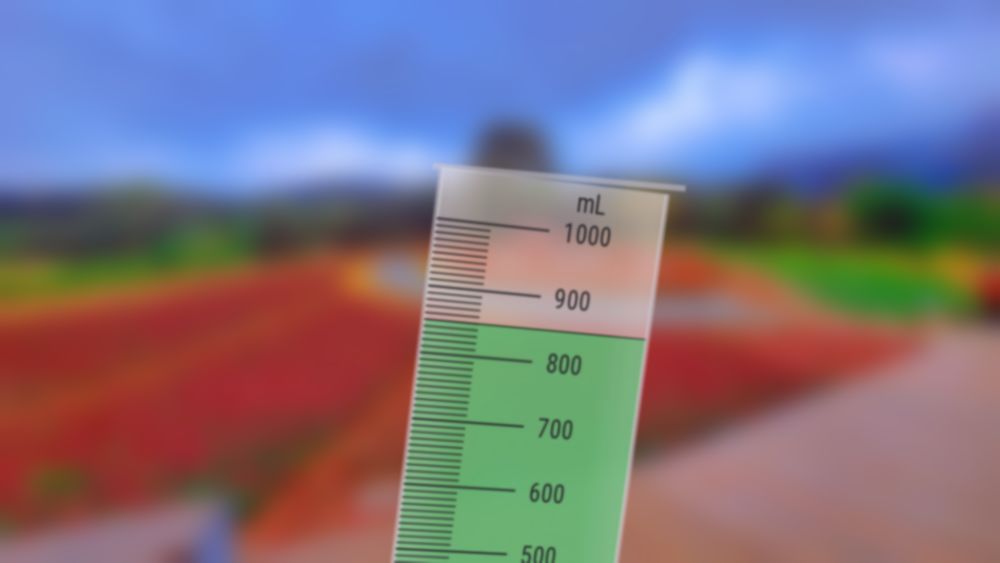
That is value=850 unit=mL
